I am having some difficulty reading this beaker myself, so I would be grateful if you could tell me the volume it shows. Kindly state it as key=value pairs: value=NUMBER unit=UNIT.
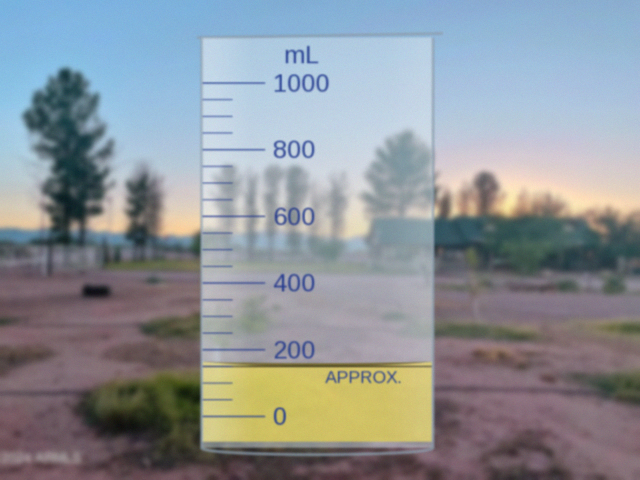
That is value=150 unit=mL
